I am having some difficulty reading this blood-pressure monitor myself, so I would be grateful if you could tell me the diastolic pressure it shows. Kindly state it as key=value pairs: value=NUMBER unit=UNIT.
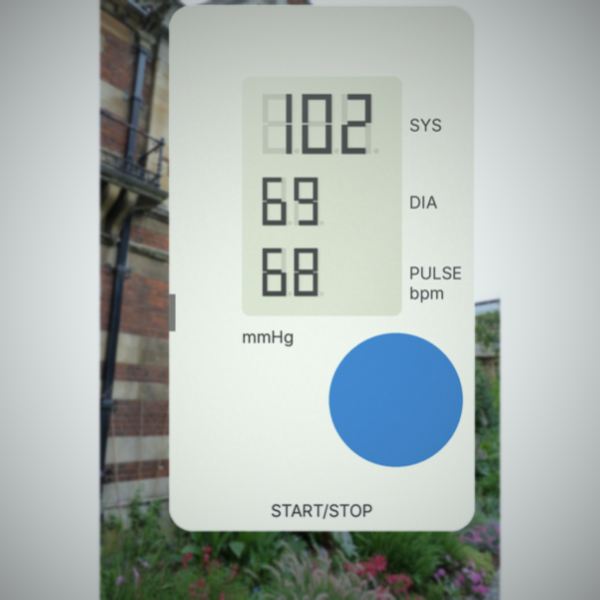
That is value=69 unit=mmHg
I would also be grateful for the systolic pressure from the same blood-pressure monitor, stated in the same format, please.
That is value=102 unit=mmHg
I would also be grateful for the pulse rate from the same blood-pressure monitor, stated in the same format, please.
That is value=68 unit=bpm
